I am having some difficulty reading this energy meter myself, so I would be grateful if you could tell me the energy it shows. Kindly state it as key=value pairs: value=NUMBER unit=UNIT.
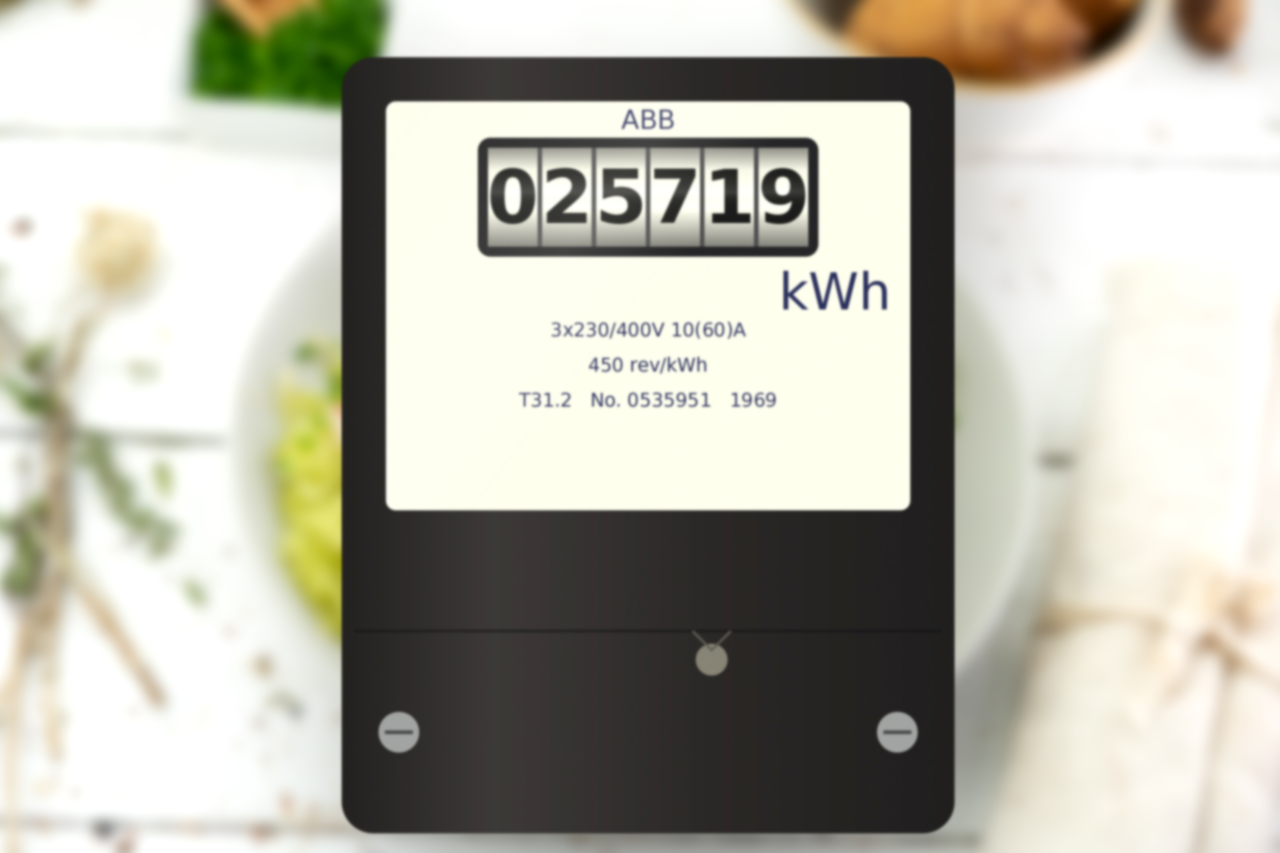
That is value=25719 unit=kWh
